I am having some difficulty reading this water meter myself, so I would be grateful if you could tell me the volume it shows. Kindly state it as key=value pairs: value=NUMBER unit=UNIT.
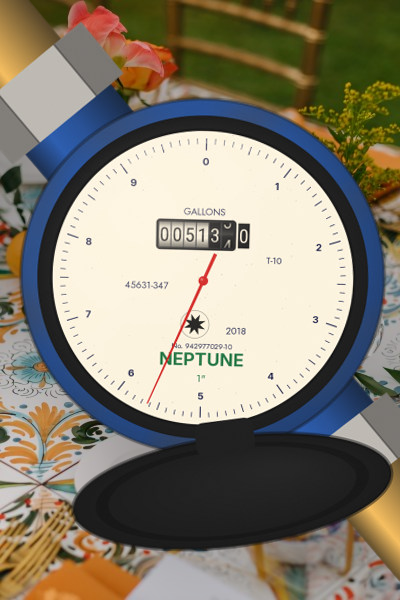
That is value=51335.6 unit=gal
